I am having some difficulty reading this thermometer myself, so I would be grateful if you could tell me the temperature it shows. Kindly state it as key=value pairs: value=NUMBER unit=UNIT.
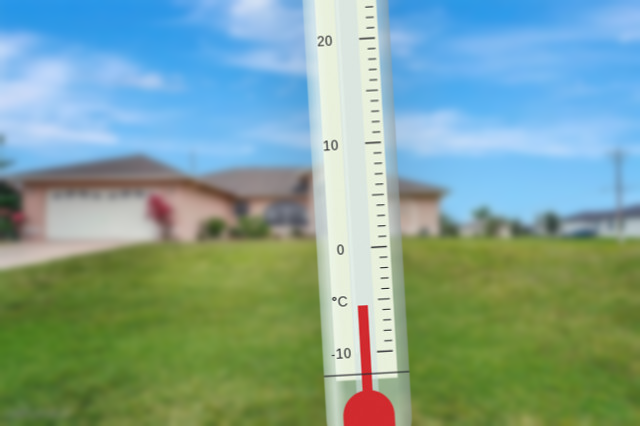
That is value=-5.5 unit=°C
